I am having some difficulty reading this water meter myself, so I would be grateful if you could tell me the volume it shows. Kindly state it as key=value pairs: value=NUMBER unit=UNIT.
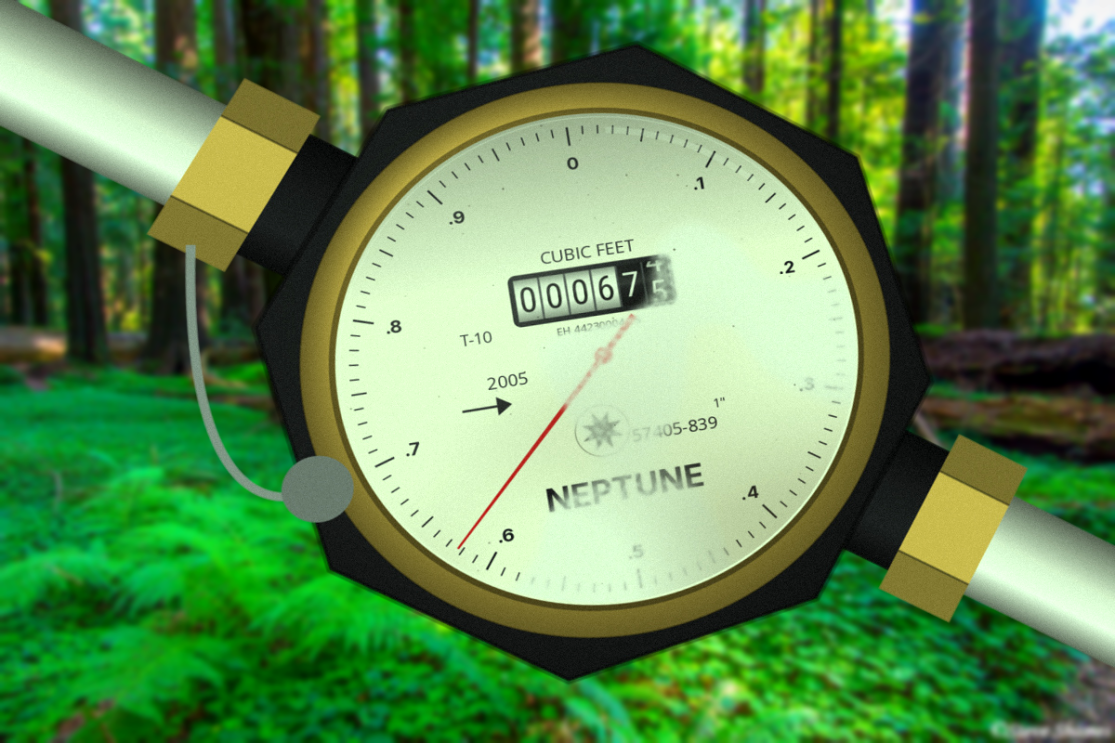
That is value=674.62 unit=ft³
